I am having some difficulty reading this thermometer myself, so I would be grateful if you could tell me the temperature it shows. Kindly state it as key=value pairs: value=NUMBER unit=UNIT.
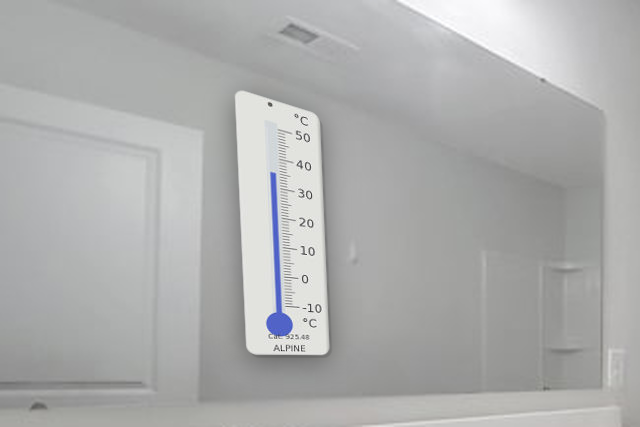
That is value=35 unit=°C
